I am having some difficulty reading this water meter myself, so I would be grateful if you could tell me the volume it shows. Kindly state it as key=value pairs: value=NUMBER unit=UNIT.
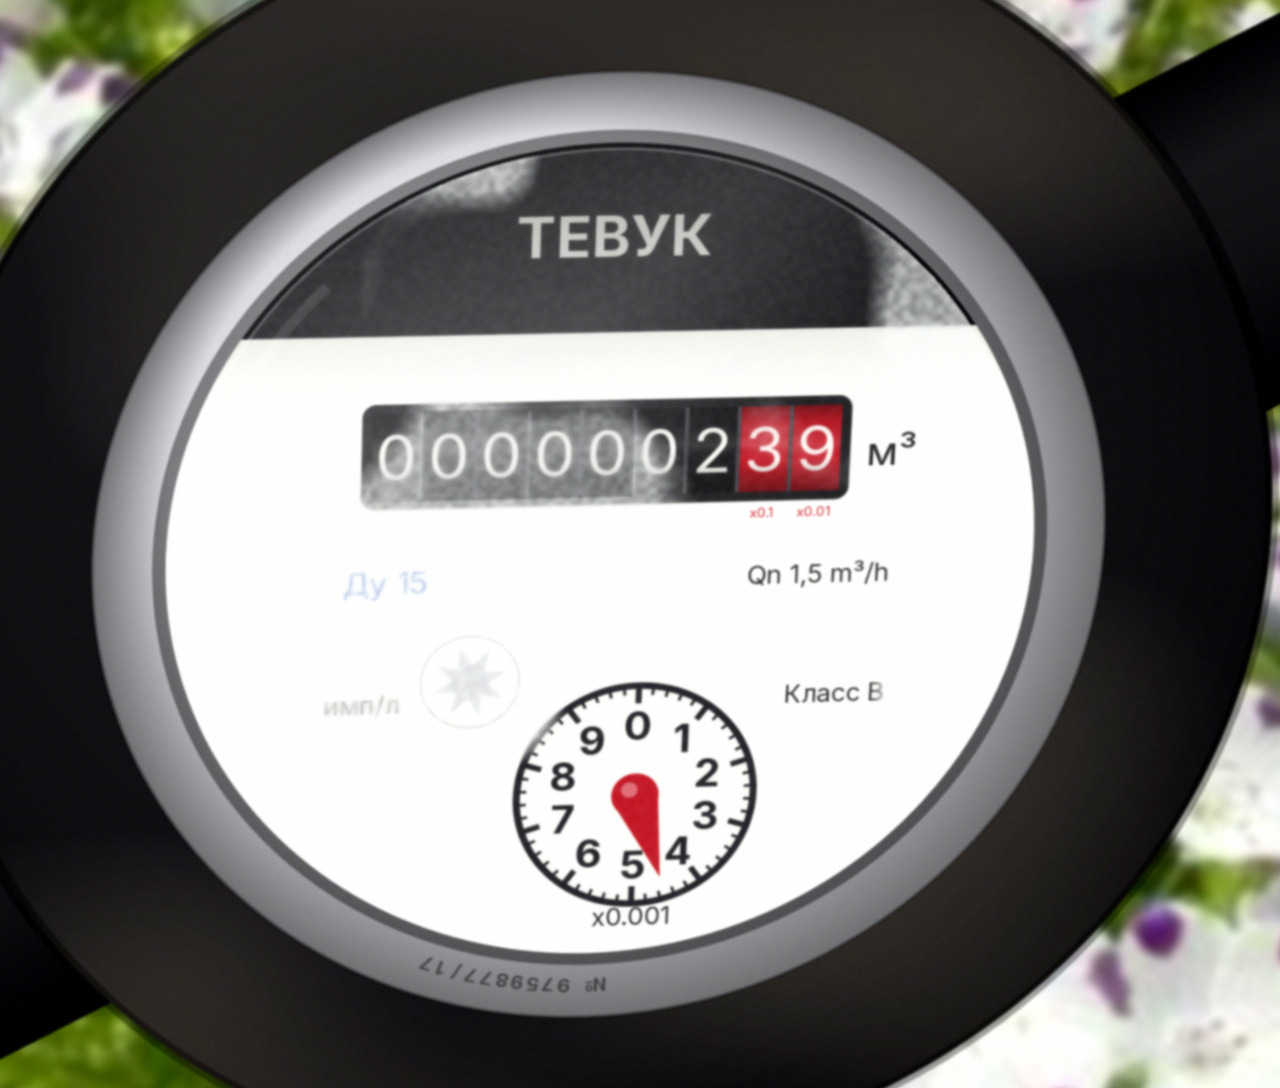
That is value=2.394 unit=m³
